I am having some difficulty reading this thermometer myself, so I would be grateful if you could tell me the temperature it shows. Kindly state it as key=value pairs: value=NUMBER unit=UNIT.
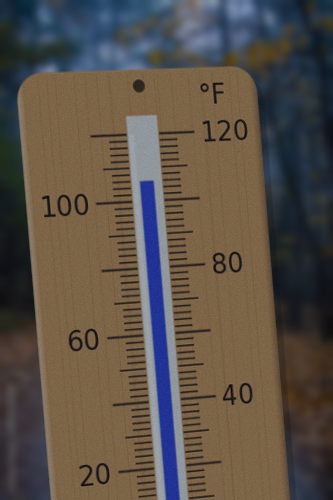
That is value=106 unit=°F
